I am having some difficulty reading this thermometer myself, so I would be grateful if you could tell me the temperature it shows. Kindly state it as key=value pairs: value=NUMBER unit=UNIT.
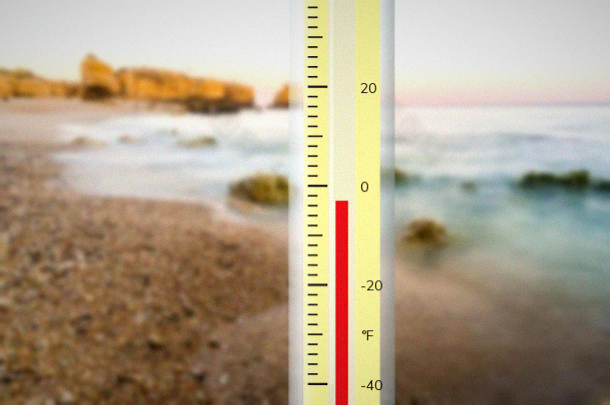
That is value=-3 unit=°F
